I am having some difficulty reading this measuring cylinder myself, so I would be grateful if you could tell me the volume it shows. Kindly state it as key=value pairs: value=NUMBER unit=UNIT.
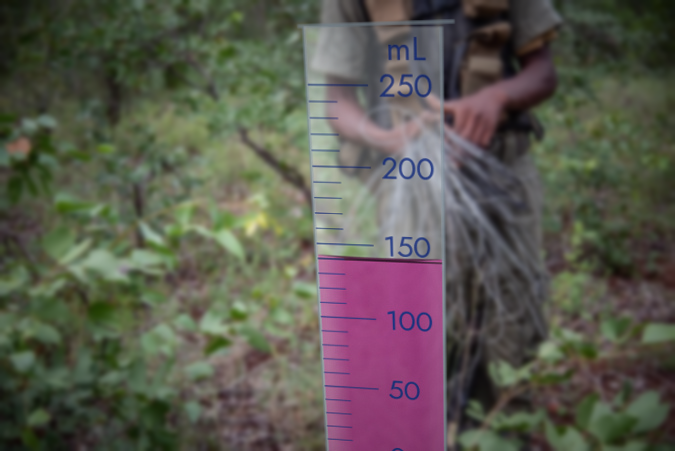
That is value=140 unit=mL
